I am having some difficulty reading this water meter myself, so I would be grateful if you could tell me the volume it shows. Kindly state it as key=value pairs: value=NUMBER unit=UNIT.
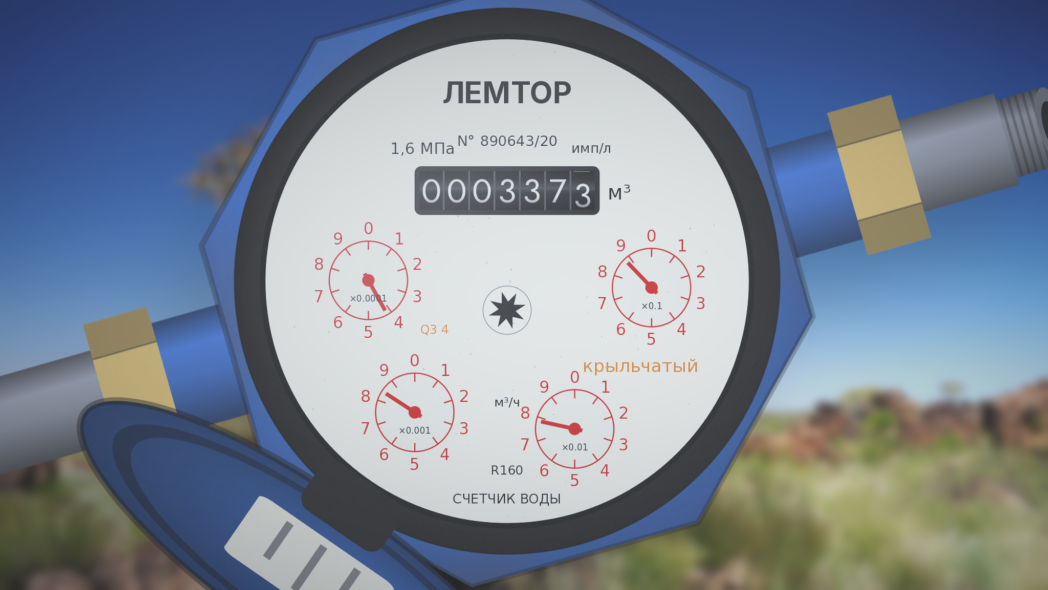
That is value=3372.8784 unit=m³
